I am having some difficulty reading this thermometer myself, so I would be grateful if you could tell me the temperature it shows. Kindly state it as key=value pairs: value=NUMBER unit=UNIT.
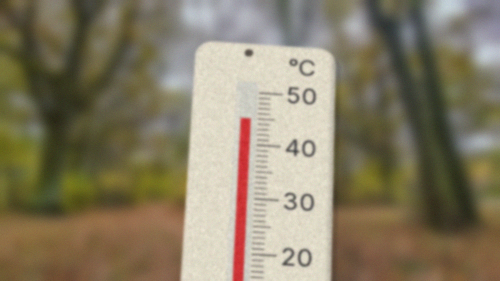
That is value=45 unit=°C
